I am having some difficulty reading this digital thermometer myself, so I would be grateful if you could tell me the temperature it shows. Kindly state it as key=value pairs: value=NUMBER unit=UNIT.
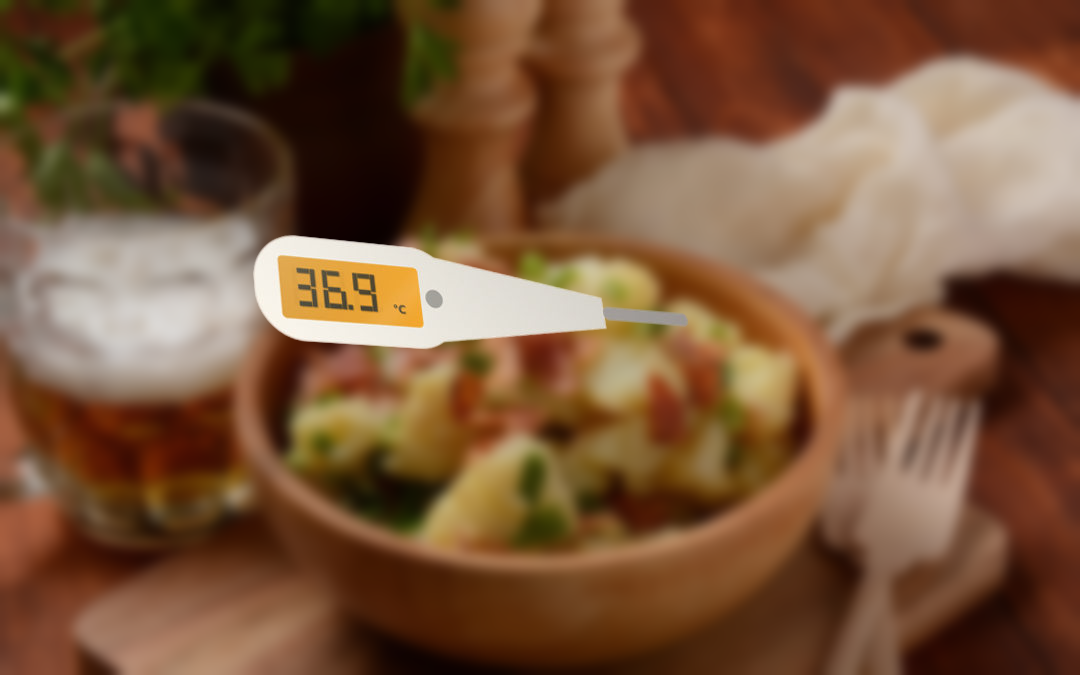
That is value=36.9 unit=°C
